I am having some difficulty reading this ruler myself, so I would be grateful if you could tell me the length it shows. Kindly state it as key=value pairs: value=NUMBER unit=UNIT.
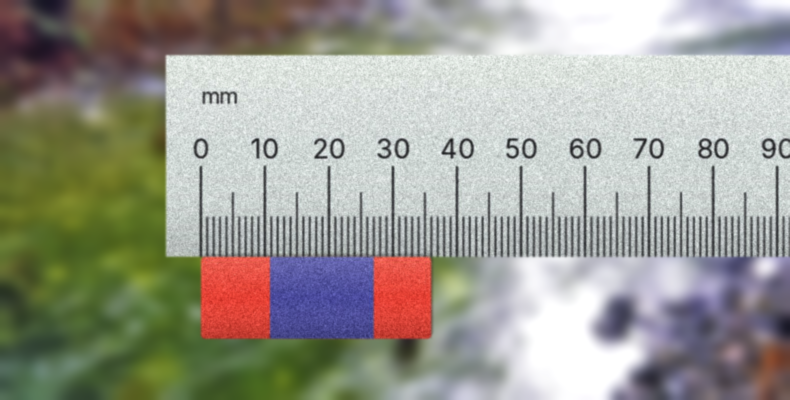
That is value=36 unit=mm
